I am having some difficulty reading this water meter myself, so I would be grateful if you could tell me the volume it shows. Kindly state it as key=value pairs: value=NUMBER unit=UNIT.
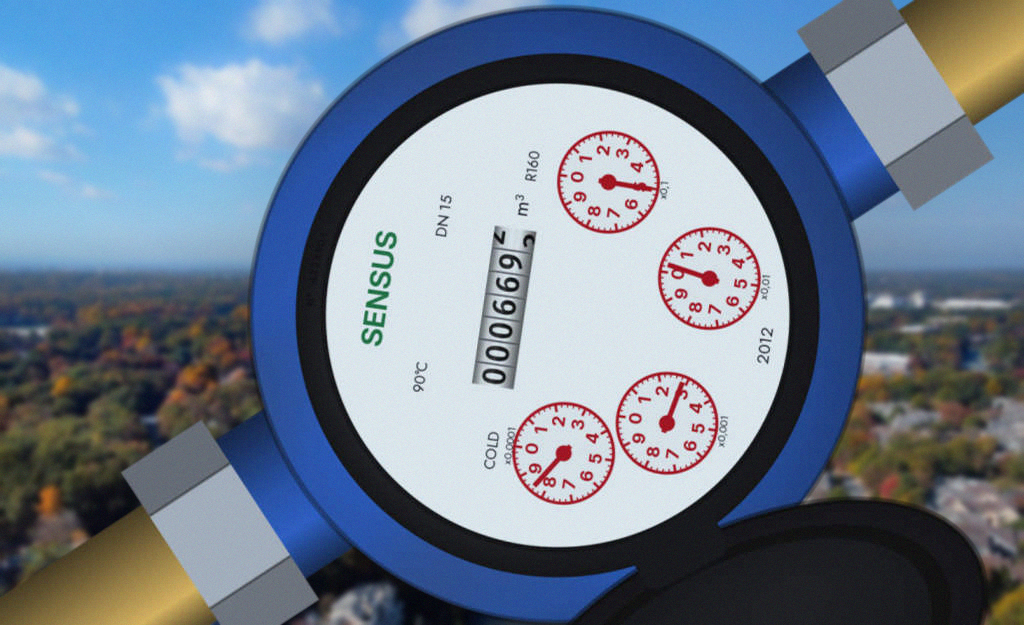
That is value=6692.5028 unit=m³
